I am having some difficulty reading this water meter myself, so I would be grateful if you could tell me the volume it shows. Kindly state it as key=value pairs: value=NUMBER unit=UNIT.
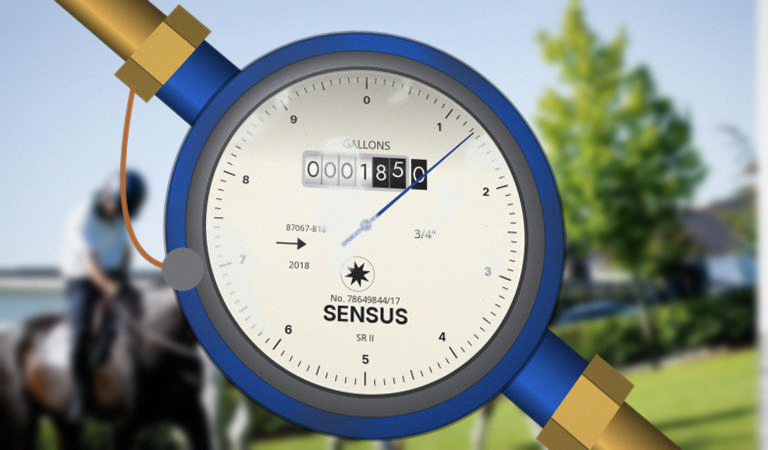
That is value=1851.3 unit=gal
